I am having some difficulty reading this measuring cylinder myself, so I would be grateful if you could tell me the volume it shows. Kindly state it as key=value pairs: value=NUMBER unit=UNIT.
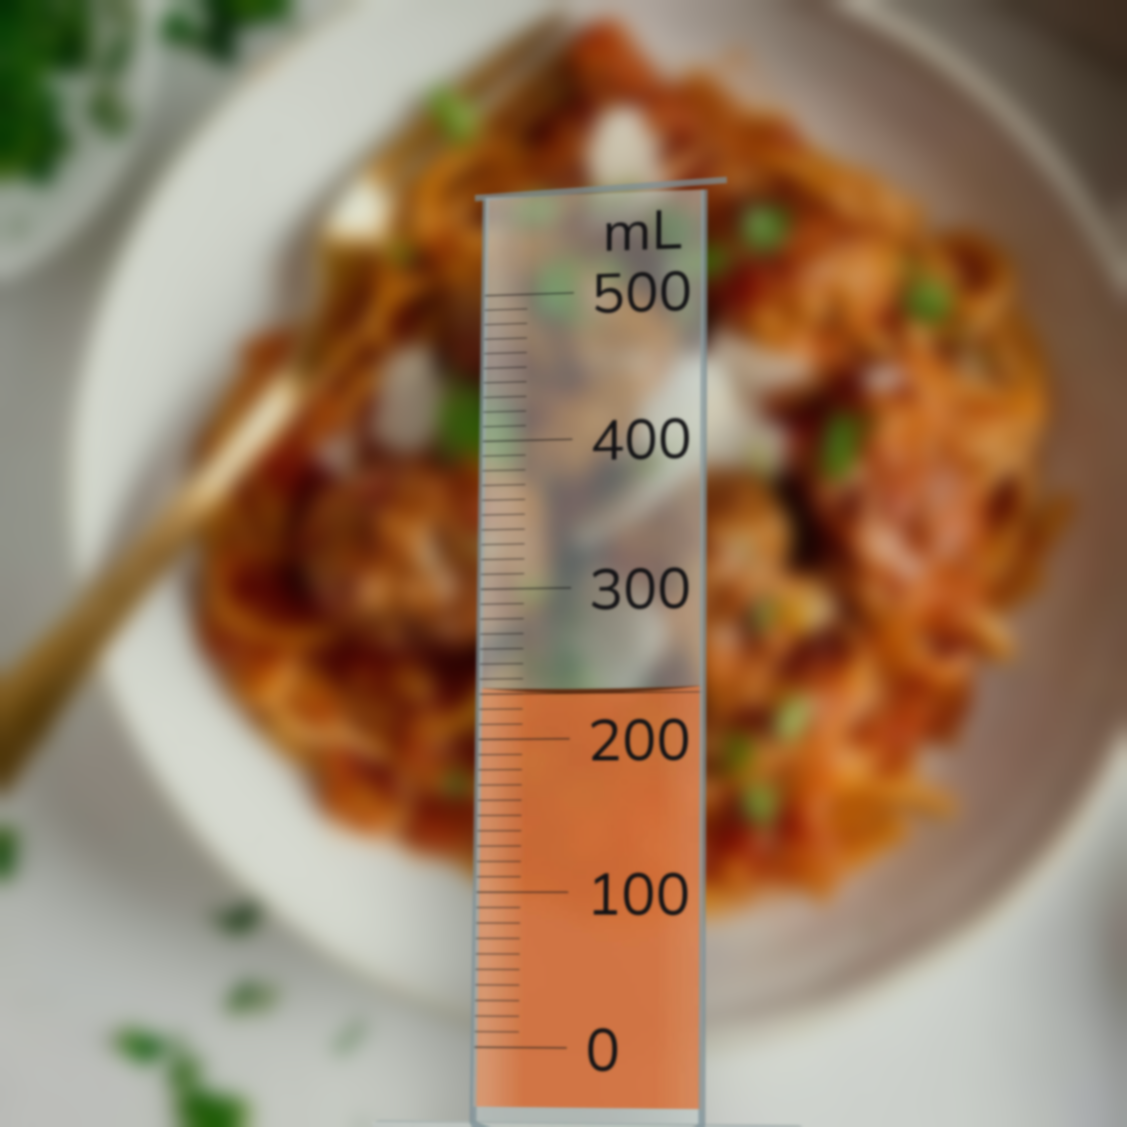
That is value=230 unit=mL
